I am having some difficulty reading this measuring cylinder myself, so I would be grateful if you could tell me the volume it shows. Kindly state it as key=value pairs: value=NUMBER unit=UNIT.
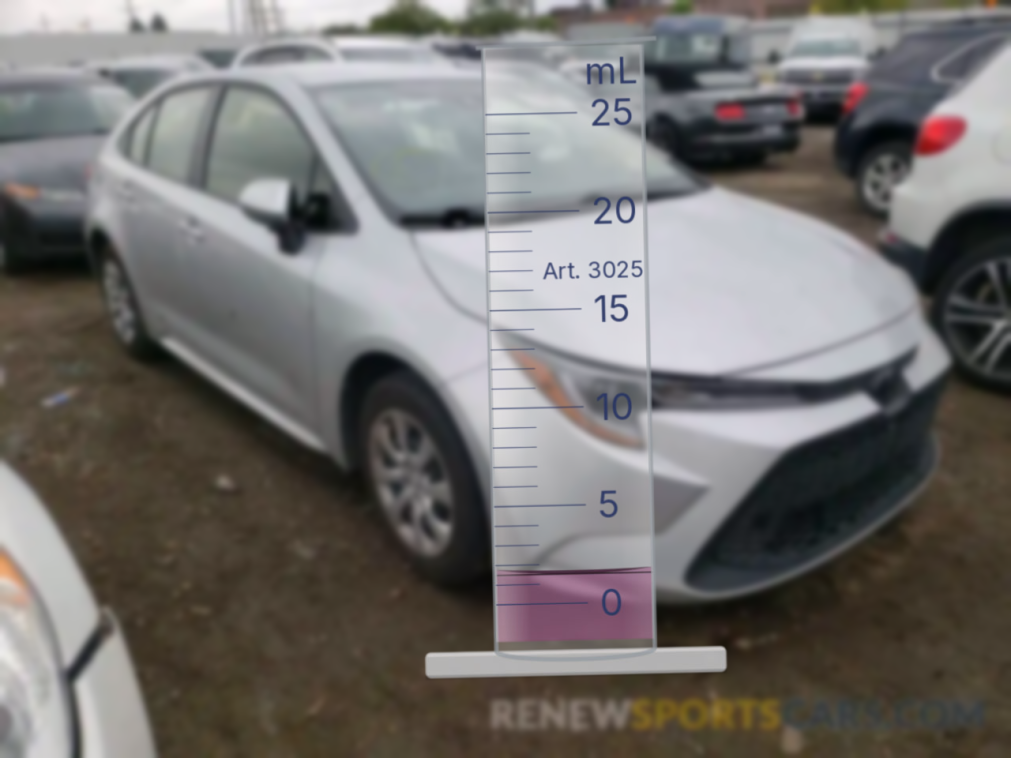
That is value=1.5 unit=mL
